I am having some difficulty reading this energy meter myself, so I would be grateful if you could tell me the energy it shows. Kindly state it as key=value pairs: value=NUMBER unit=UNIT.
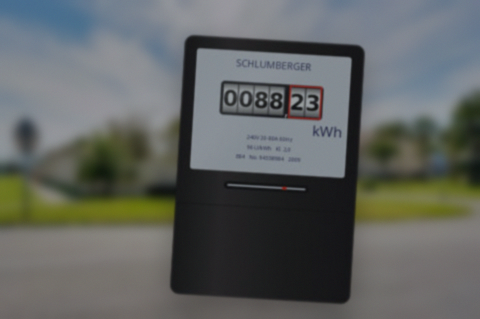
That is value=88.23 unit=kWh
